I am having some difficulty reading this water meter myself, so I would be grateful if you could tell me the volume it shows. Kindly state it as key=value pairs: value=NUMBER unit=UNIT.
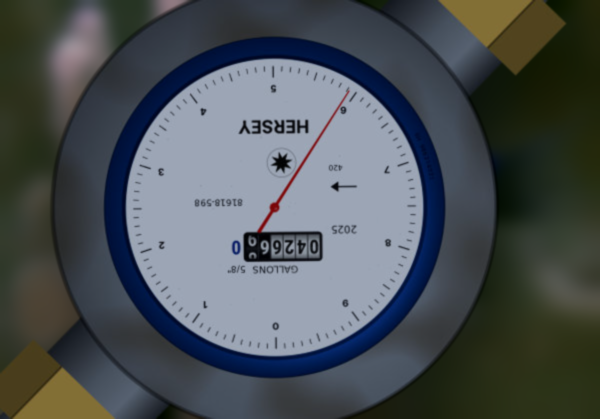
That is value=426685.9 unit=gal
